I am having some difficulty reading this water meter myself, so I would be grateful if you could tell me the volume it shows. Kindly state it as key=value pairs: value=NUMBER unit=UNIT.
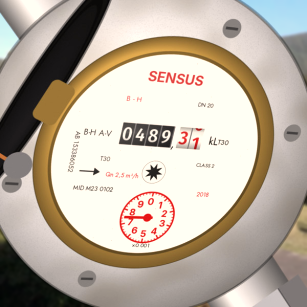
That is value=489.307 unit=kL
